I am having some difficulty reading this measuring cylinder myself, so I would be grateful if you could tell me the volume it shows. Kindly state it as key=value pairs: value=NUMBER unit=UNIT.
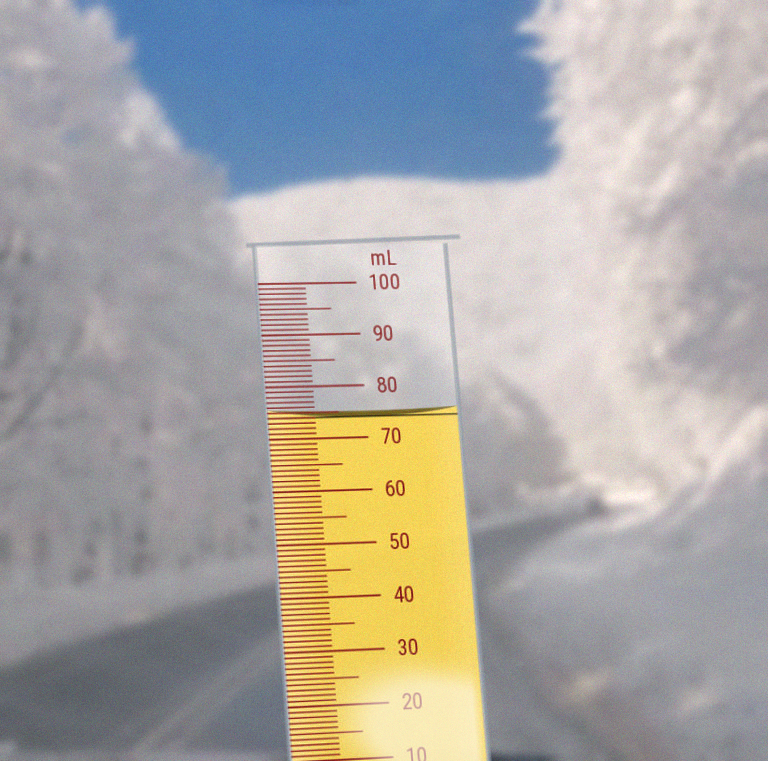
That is value=74 unit=mL
